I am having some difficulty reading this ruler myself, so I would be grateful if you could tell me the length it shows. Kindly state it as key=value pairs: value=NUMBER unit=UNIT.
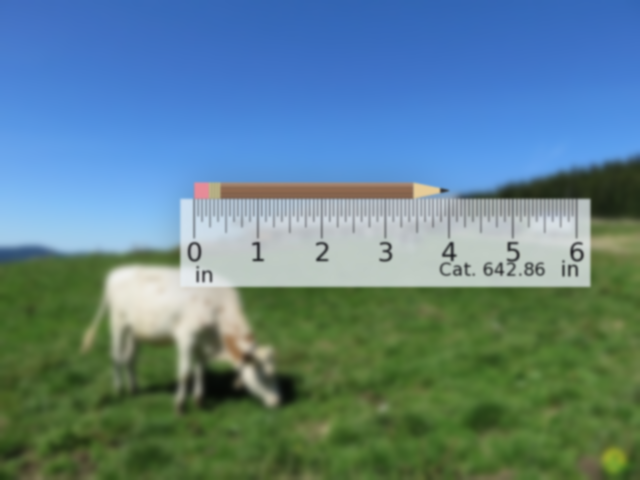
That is value=4 unit=in
